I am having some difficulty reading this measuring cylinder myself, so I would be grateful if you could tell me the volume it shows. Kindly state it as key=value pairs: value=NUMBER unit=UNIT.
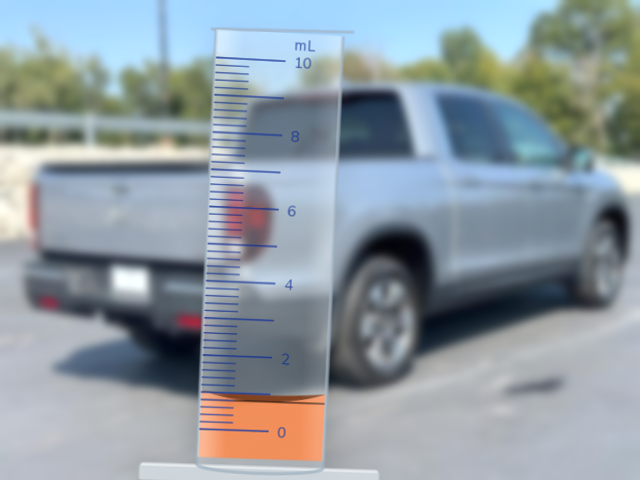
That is value=0.8 unit=mL
